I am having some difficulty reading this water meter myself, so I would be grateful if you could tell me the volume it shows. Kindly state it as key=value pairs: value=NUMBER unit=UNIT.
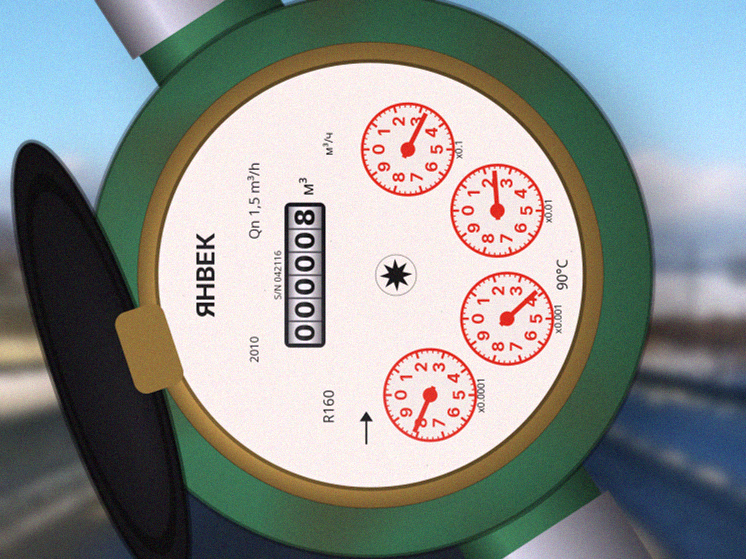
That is value=8.3238 unit=m³
